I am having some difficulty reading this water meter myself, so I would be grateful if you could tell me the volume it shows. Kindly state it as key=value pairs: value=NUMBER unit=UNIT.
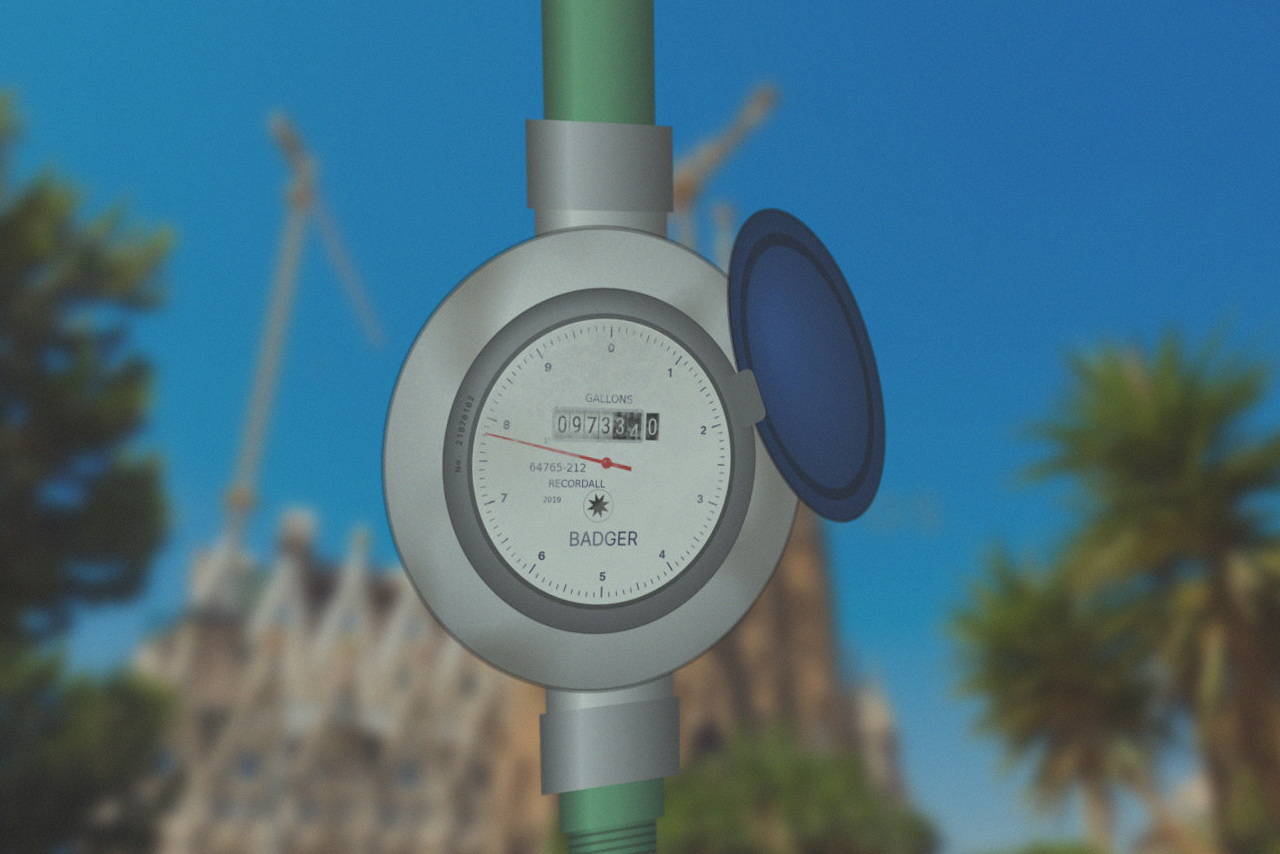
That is value=973337.8 unit=gal
